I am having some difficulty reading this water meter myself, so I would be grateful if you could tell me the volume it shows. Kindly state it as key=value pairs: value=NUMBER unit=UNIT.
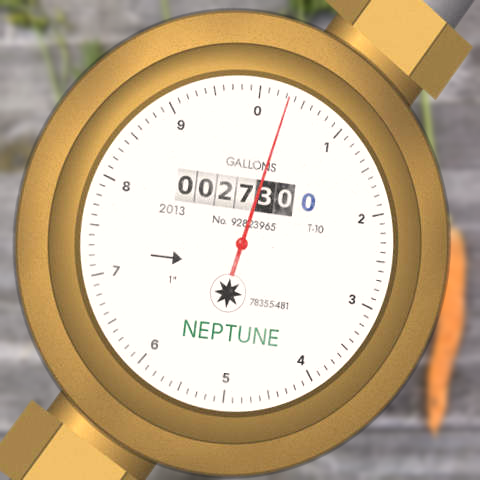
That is value=27300.3 unit=gal
